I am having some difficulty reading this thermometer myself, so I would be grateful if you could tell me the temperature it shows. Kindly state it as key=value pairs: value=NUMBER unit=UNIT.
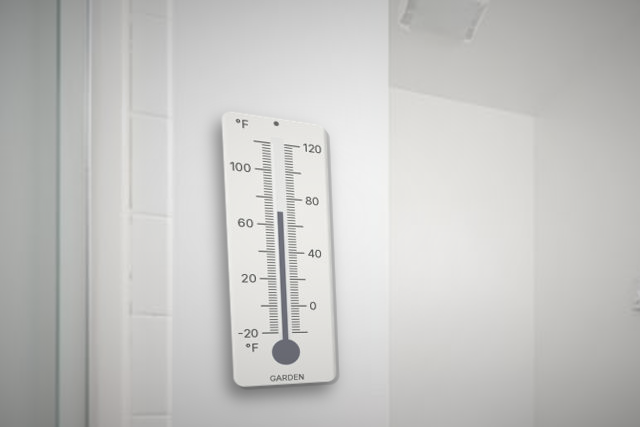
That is value=70 unit=°F
